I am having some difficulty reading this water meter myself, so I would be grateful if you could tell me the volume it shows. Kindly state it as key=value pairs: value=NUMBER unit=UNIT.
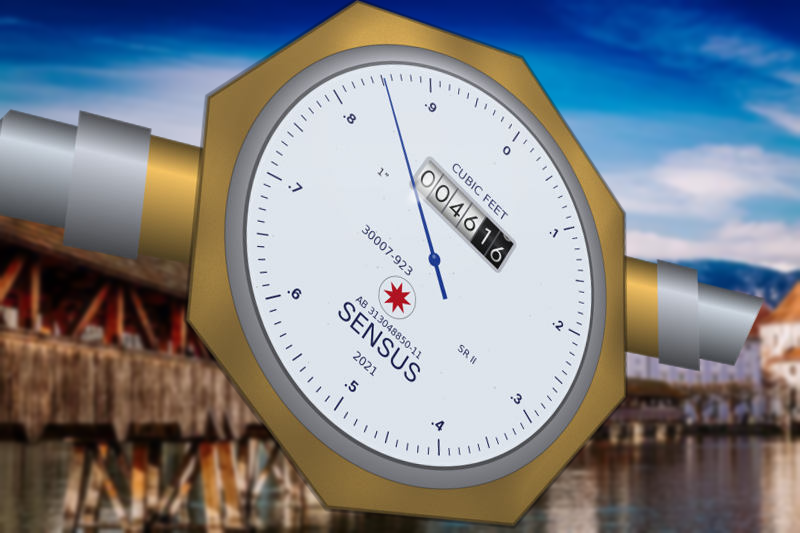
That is value=4615.85 unit=ft³
